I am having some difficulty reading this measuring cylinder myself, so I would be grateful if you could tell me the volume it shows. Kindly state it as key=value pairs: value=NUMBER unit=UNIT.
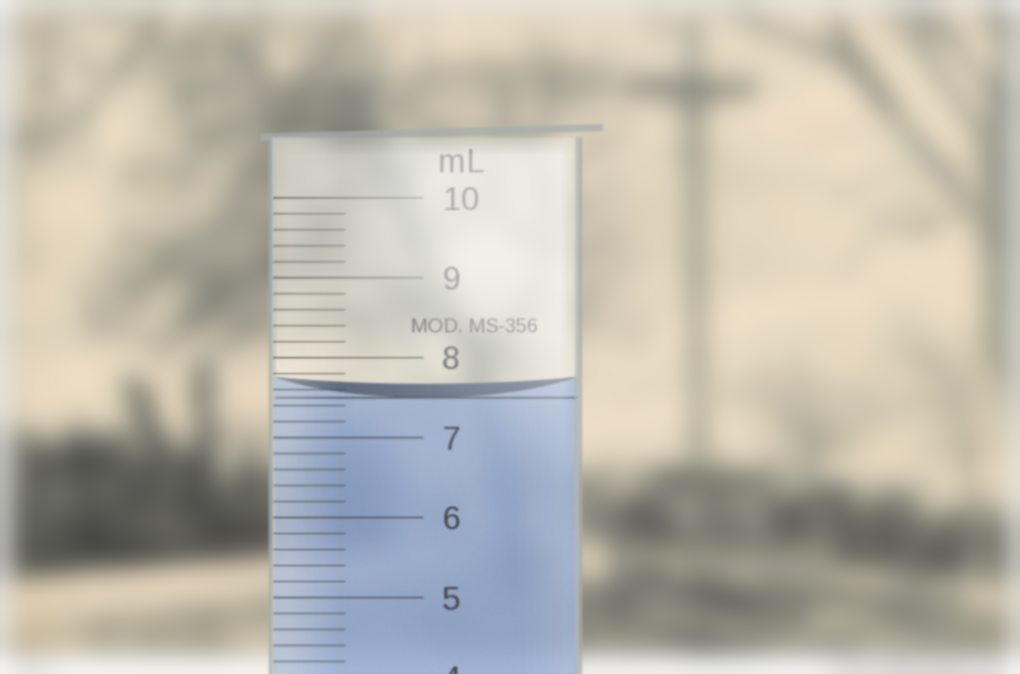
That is value=7.5 unit=mL
